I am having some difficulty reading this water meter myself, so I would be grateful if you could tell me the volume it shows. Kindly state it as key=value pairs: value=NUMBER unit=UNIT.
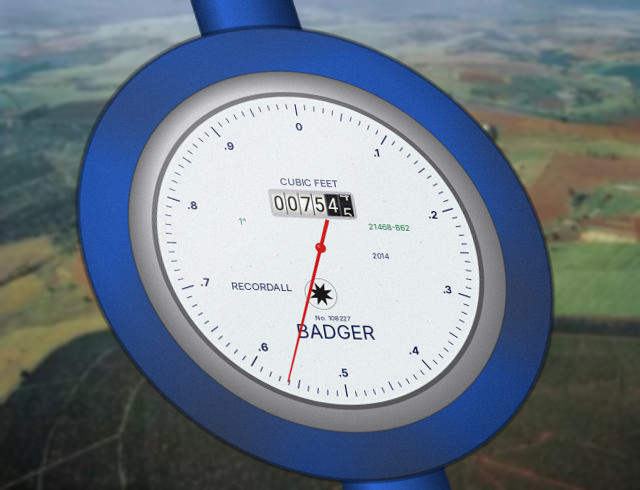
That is value=7544.56 unit=ft³
